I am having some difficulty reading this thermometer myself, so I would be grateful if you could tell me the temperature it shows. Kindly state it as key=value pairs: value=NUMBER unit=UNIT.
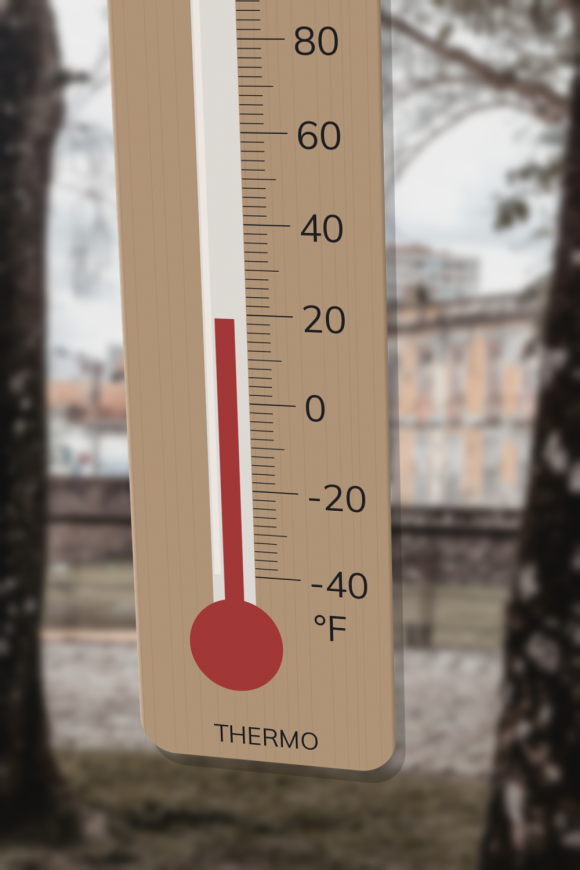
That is value=19 unit=°F
